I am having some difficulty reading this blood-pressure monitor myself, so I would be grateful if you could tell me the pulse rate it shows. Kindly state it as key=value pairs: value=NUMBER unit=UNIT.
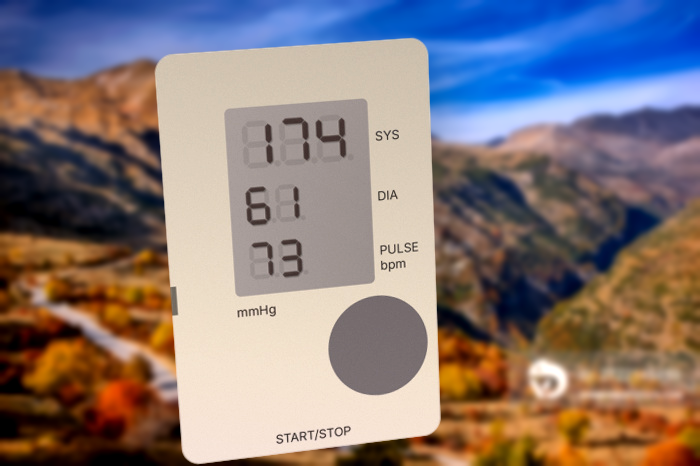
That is value=73 unit=bpm
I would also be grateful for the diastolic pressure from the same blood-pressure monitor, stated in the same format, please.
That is value=61 unit=mmHg
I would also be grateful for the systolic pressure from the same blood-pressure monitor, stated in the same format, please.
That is value=174 unit=mmHg
